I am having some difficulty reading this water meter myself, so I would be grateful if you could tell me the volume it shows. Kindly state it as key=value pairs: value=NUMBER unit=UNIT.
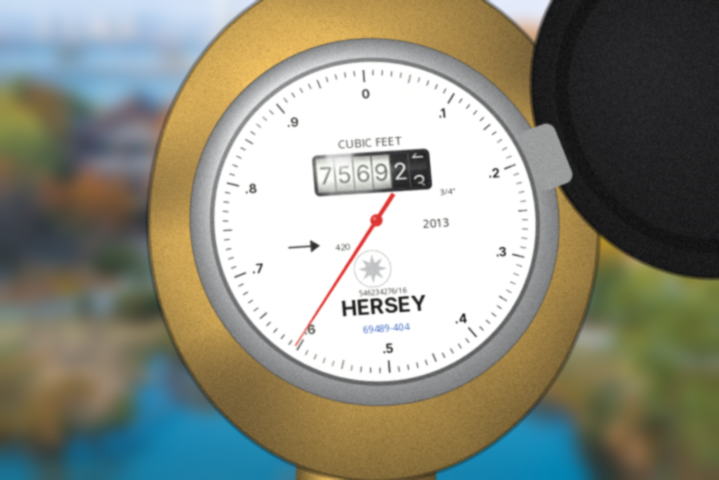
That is value=756922.60 unit=ft³
